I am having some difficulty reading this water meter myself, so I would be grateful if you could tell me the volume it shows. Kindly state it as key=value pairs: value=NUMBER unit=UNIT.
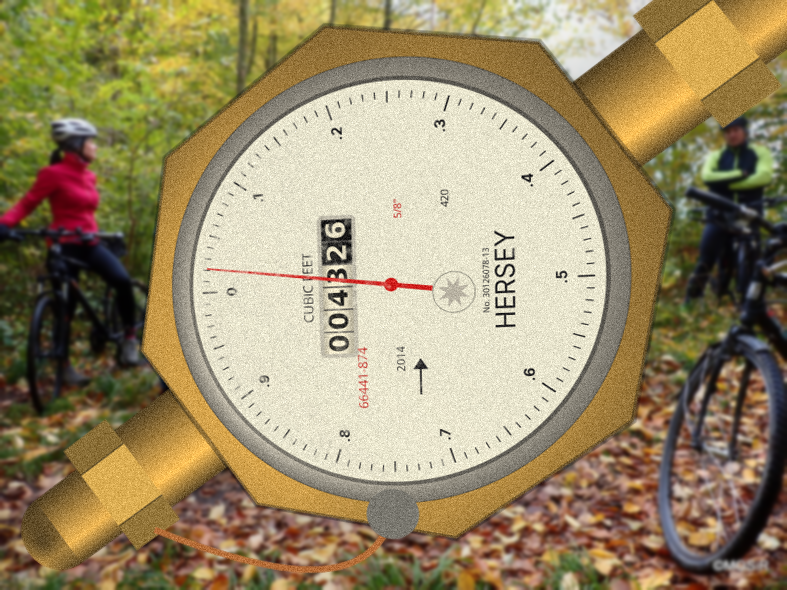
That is value=4326.02 unit=ft³
